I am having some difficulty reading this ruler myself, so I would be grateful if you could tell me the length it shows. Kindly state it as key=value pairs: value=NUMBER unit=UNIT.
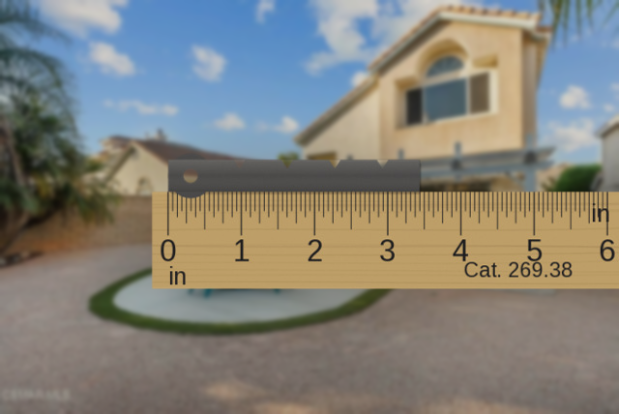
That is value=3.4375 unit=in
